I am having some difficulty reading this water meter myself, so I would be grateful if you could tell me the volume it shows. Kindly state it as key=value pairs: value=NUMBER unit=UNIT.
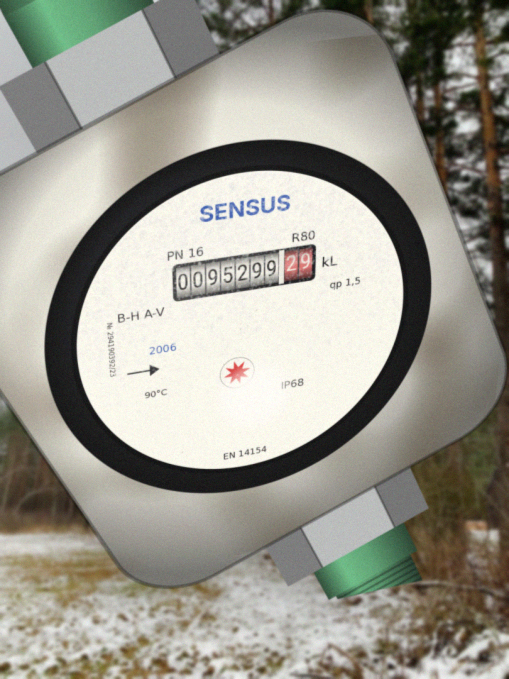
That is value=95299.29 unit=kL
